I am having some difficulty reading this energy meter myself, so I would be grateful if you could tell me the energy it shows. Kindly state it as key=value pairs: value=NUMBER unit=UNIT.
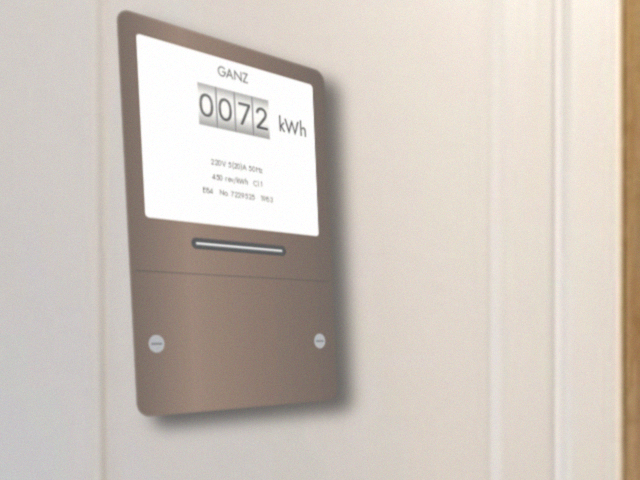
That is value=72 unit=kWh
